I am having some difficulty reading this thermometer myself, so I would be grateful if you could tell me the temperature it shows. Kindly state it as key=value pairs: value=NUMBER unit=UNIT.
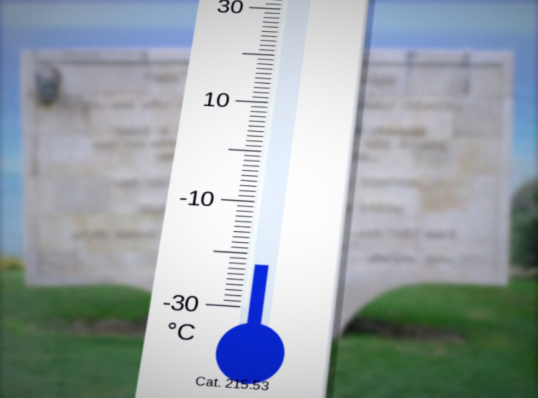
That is value=-22 unit=°C
